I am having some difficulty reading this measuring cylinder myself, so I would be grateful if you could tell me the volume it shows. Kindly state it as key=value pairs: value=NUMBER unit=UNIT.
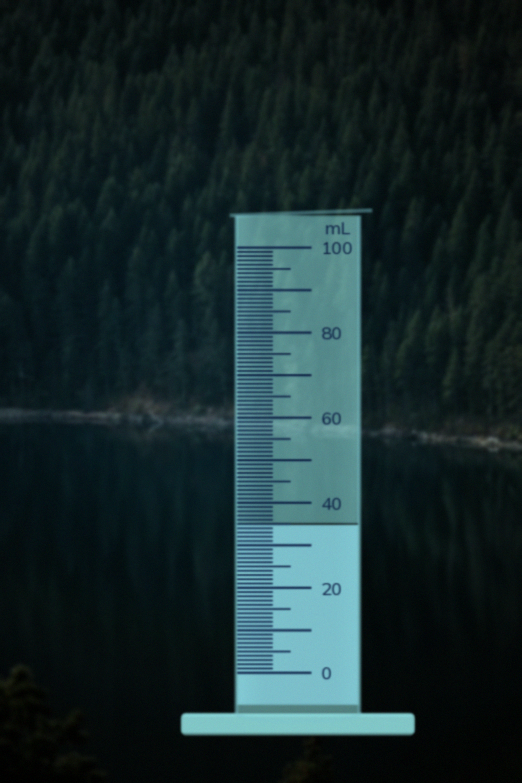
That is value=35 unit=mL
